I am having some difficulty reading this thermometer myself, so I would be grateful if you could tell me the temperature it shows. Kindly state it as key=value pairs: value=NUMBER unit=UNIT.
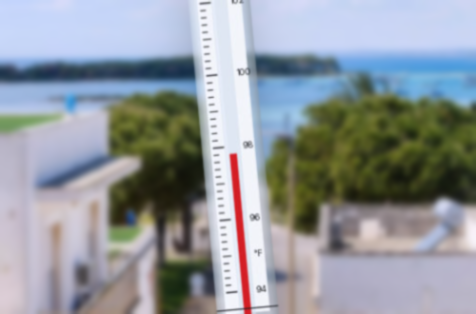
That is value=97.8 unit=°F
